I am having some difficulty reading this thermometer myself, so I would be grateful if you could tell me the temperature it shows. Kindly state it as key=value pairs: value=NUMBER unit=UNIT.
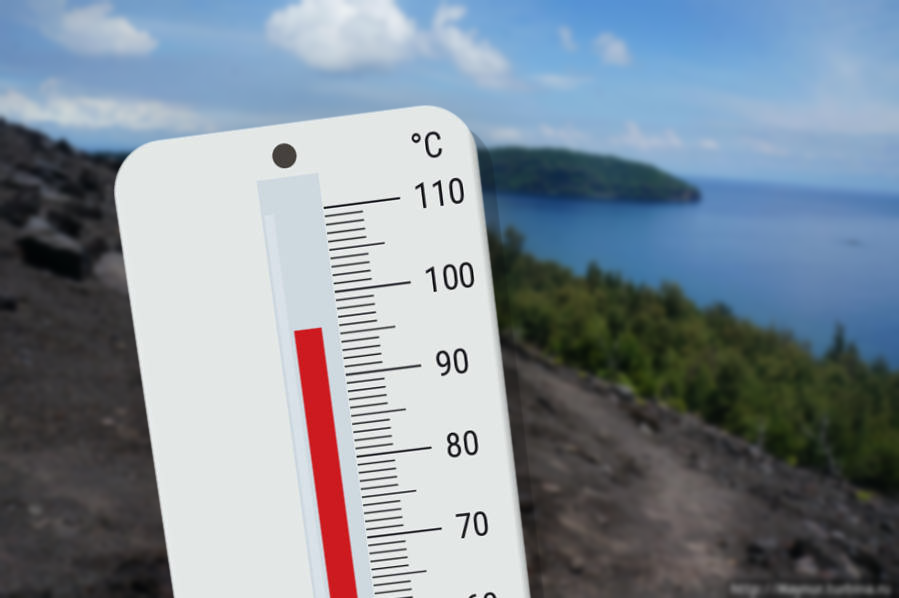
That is value=96 unit=°C
